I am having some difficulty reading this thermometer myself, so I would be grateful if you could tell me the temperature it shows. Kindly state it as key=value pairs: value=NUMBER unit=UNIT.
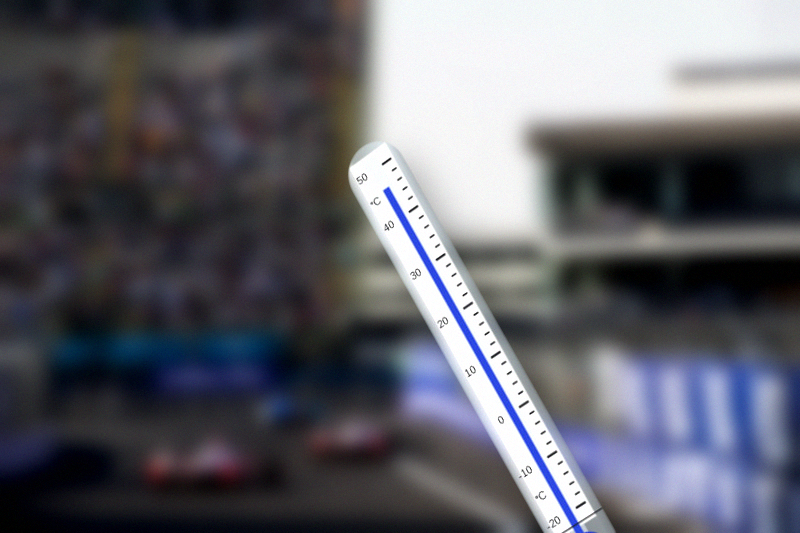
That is value=46 unit=°C
